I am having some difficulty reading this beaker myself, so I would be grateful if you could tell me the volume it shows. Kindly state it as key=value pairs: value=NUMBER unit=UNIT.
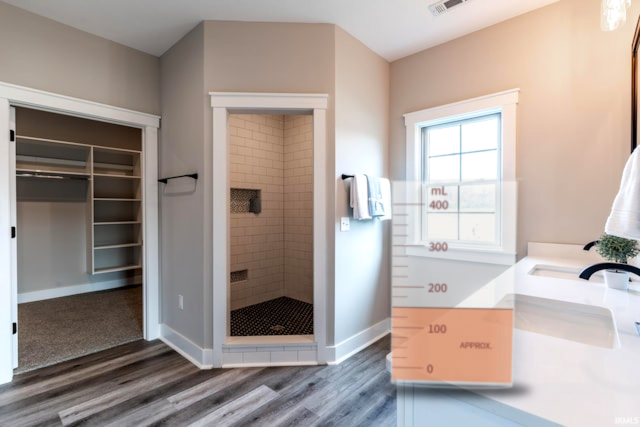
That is value=150 unit=mL
